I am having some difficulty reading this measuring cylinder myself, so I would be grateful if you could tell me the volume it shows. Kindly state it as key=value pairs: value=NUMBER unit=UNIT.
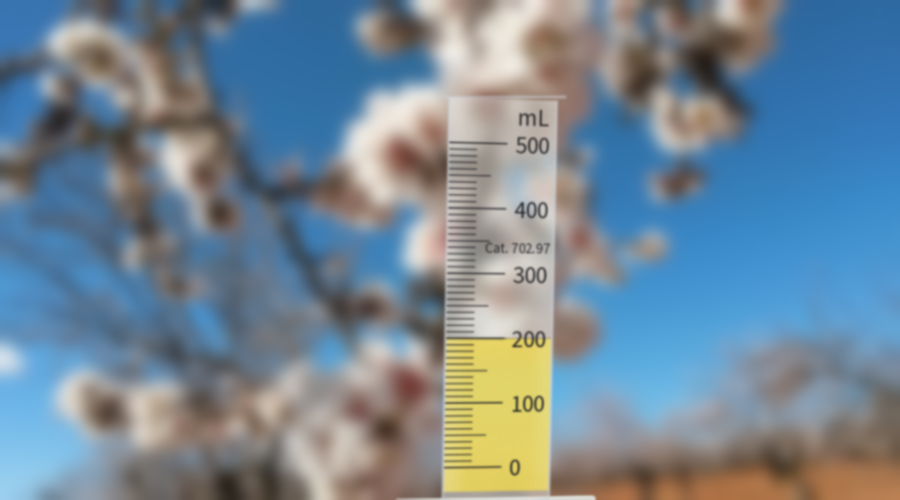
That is value=200 unit=mL
